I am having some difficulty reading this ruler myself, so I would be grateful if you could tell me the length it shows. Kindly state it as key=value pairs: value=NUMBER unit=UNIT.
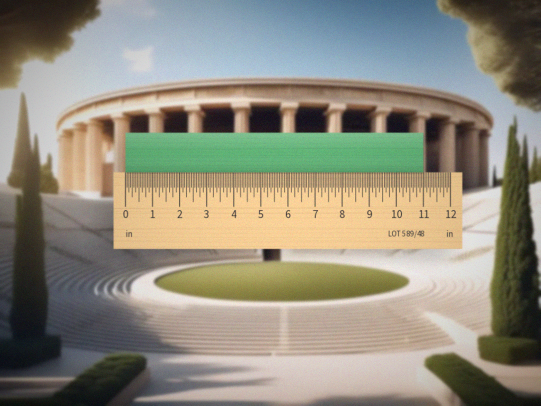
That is value=11 unit=in
